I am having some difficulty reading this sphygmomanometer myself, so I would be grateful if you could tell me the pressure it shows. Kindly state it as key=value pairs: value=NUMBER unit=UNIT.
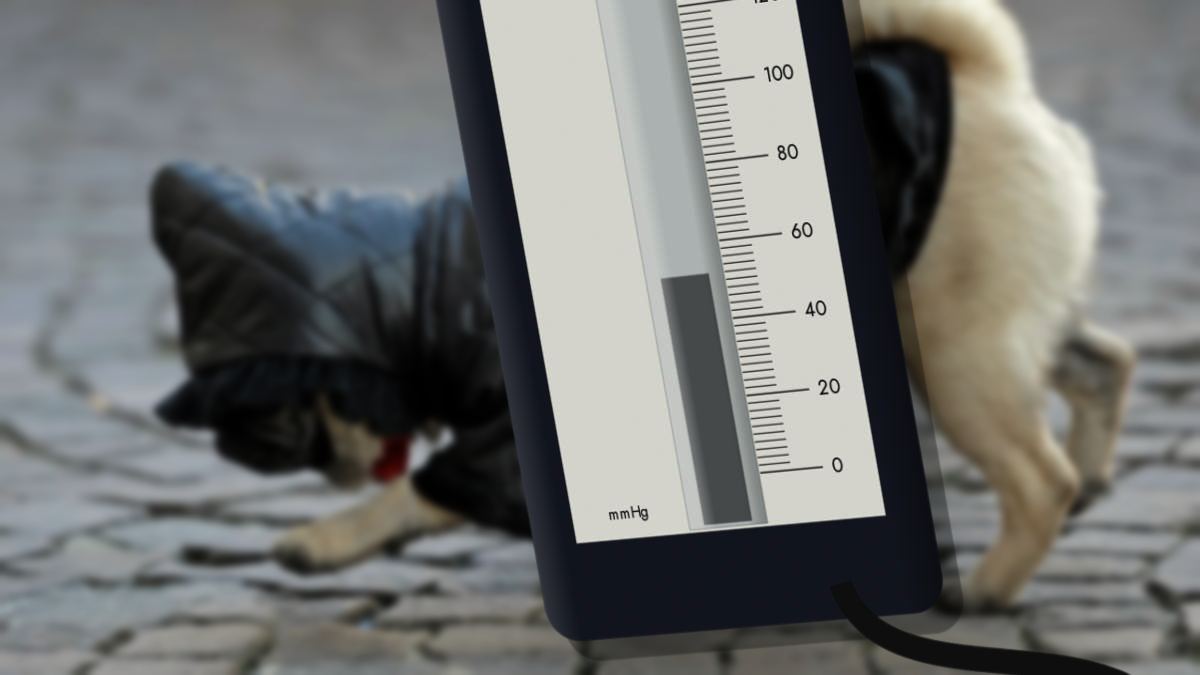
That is value=52 unit=mmHg
